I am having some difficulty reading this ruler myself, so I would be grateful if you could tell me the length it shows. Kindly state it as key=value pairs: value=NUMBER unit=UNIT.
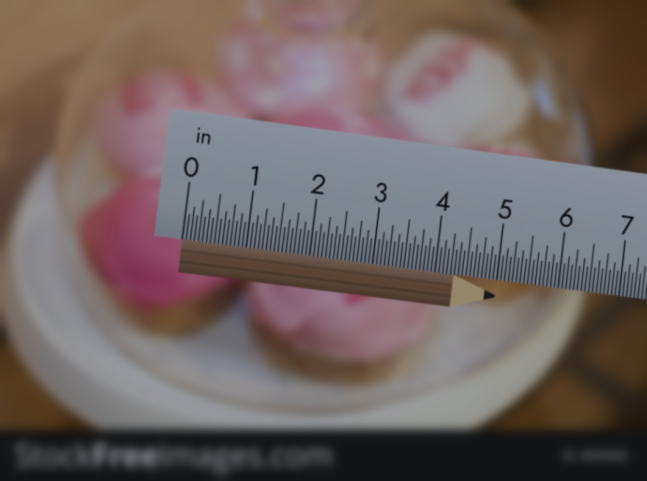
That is value=5 unit=in
